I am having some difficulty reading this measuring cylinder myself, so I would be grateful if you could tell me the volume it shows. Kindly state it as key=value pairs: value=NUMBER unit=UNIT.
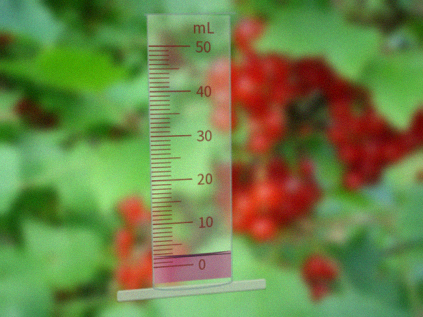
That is value=2 unit=mL
